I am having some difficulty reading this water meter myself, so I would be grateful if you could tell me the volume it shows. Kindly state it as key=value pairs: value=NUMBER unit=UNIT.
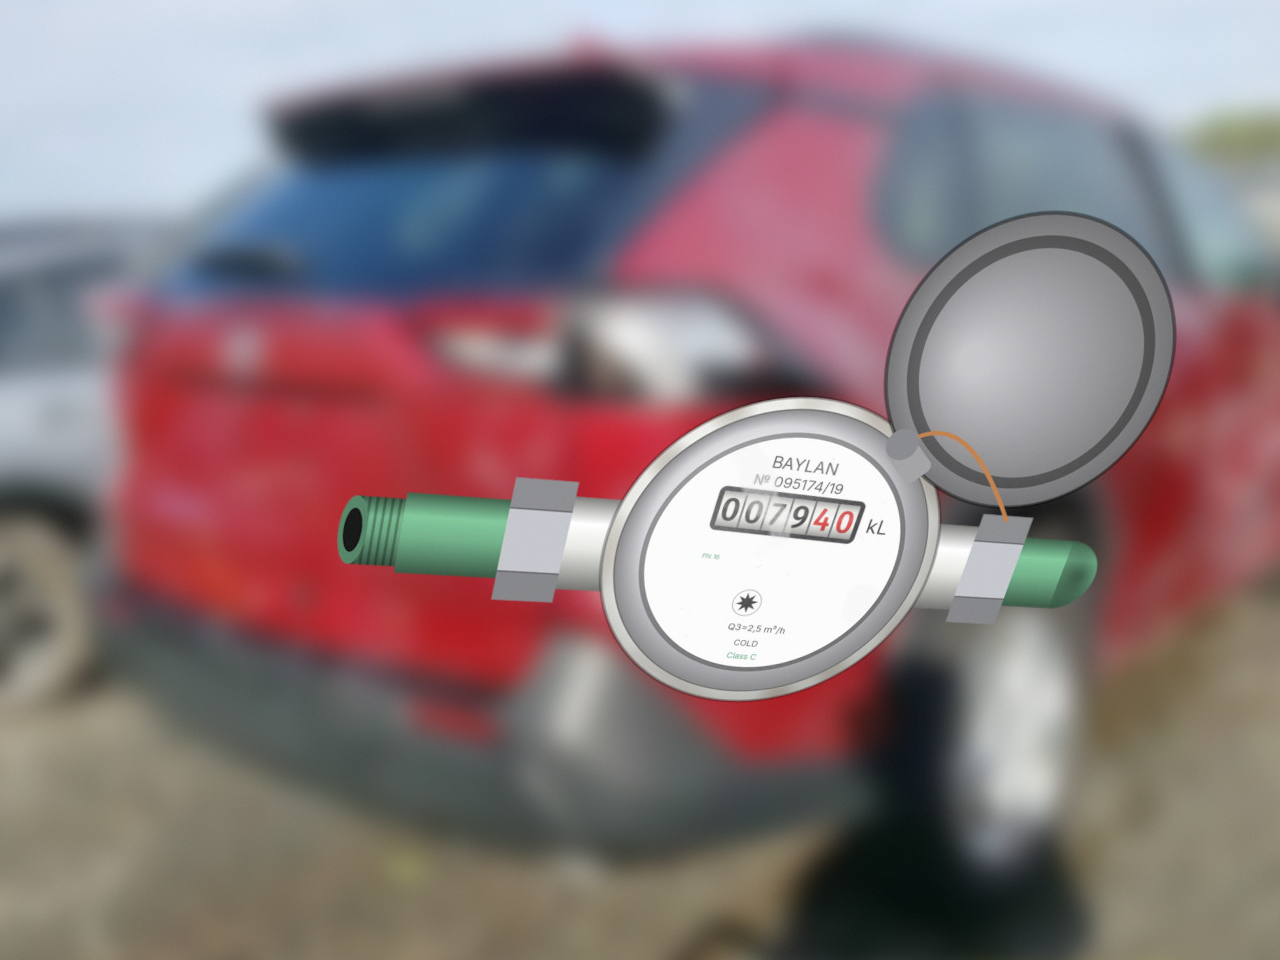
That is value=79.40 unit=kL
